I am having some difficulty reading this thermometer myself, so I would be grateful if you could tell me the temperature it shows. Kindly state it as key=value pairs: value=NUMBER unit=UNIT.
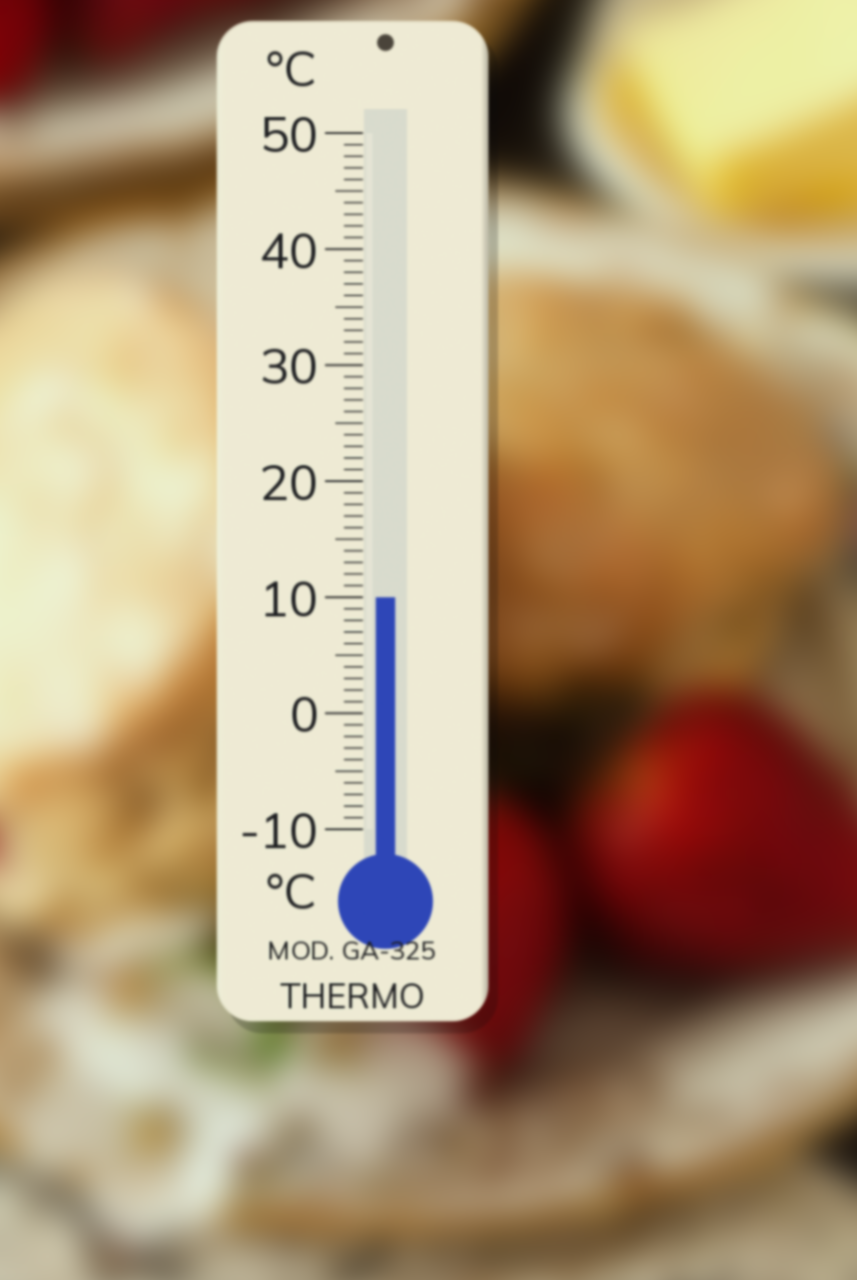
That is value=10 unit=°C
